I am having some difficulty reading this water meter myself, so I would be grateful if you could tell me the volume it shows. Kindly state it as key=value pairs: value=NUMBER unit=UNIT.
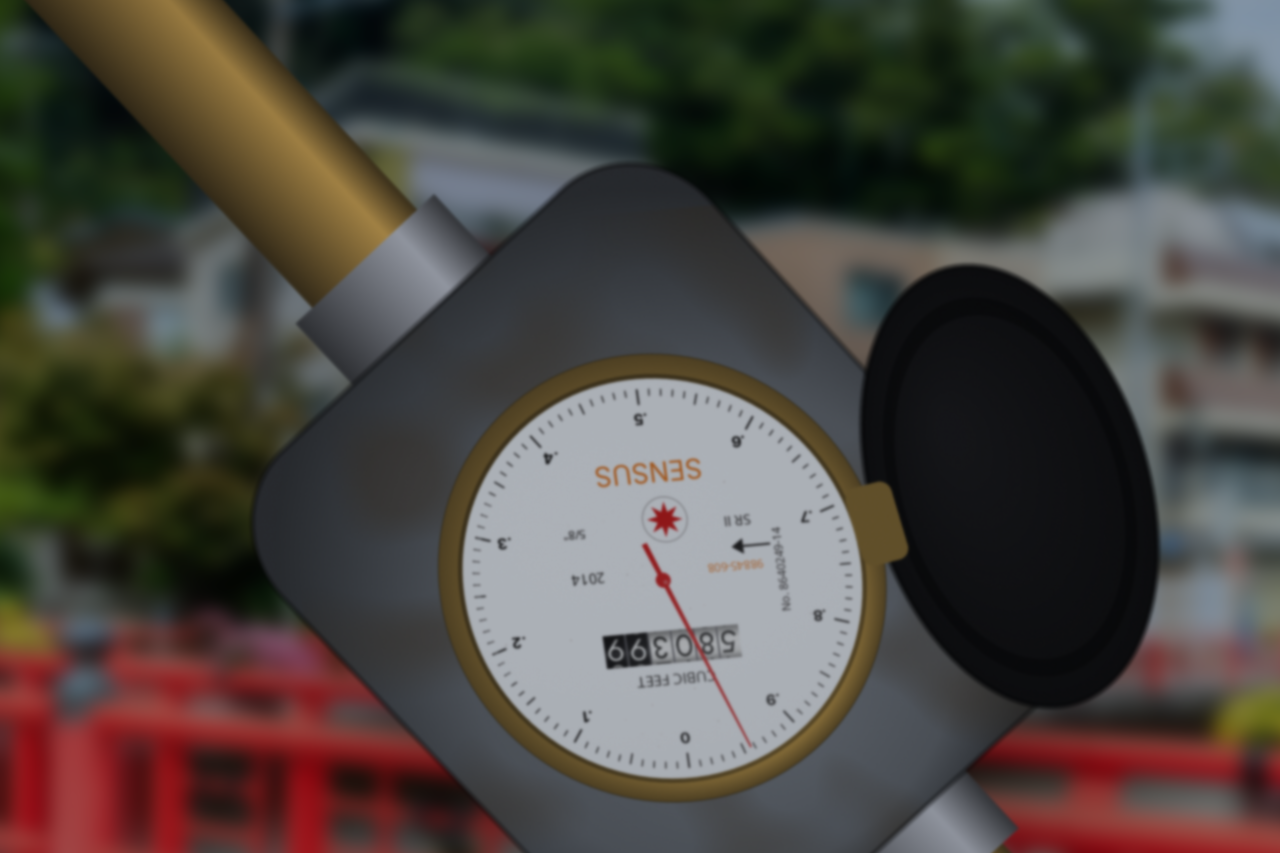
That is value=580398.94 unit=ft³
